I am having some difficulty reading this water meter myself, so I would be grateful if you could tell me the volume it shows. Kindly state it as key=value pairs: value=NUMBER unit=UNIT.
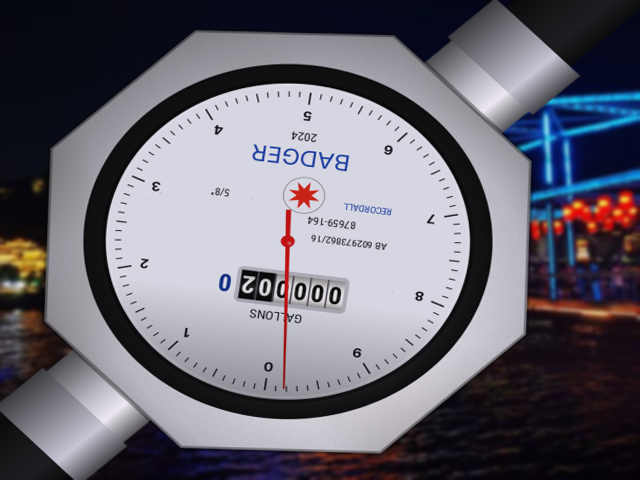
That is value=19.8 unit=gal
